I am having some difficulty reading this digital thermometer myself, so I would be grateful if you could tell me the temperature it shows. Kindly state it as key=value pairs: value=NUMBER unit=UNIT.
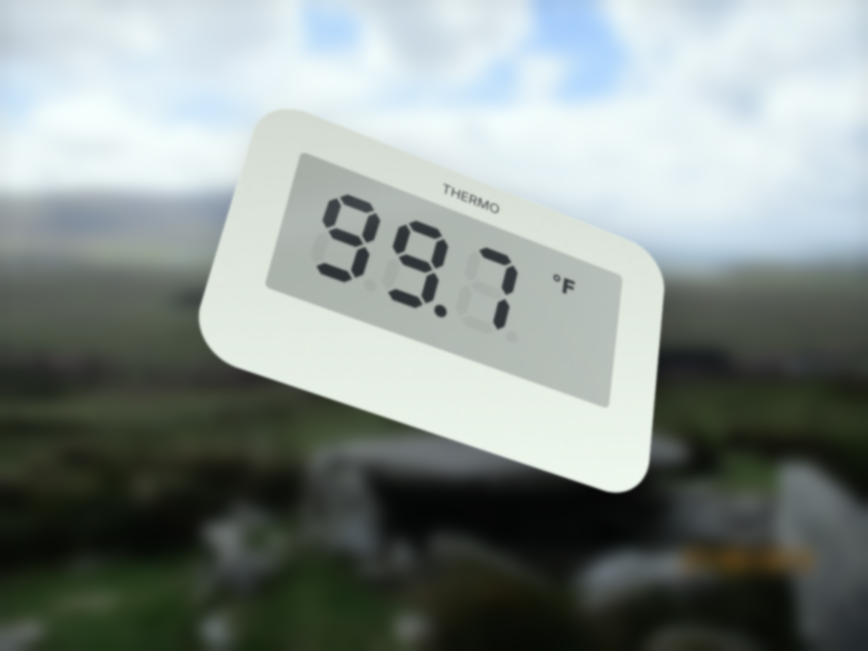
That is value=99.7 unit=°F
